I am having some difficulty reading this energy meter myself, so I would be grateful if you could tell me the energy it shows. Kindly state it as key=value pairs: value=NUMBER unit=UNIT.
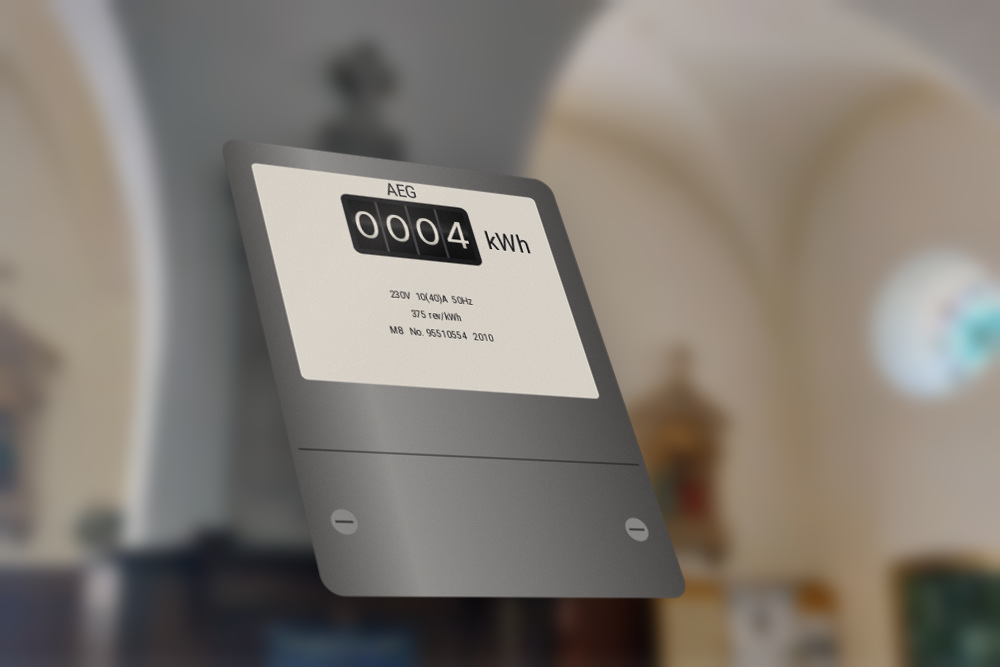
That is value=4 unit=kWh
